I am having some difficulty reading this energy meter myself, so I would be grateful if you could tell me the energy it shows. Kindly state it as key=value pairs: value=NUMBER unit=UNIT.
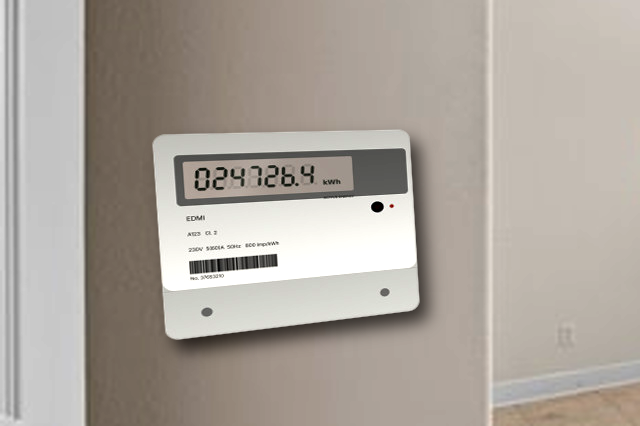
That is value=24726.4 unit=kWh
